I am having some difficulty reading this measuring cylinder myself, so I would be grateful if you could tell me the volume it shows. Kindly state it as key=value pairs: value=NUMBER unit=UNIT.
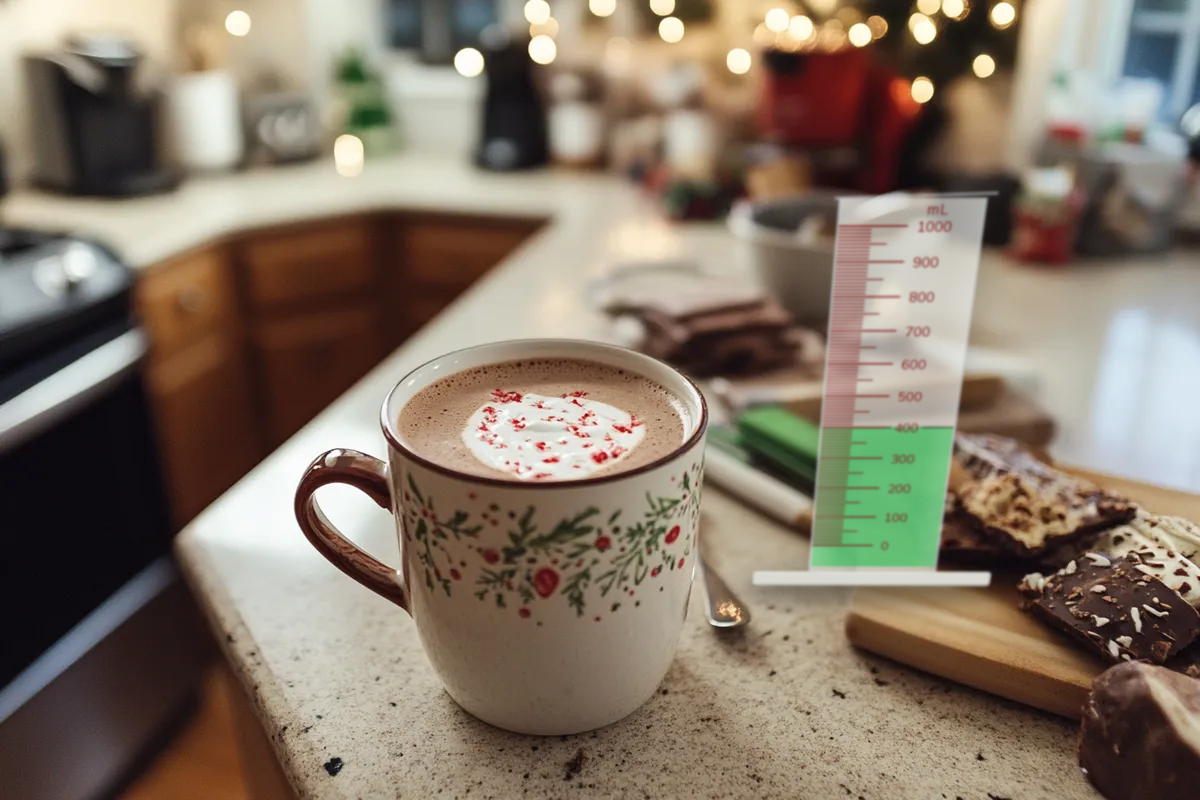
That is value=400 unit=mL
